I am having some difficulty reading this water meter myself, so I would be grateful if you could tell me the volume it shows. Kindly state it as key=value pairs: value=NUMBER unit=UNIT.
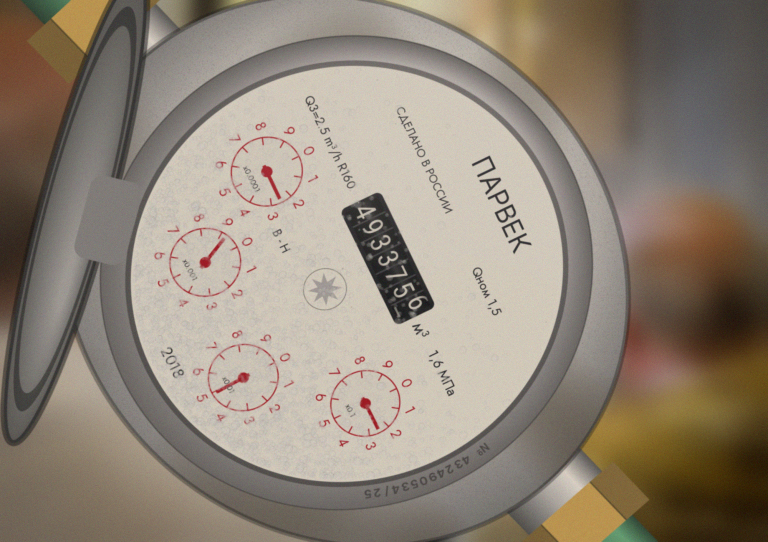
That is value=4933756.2492 unit=m³
